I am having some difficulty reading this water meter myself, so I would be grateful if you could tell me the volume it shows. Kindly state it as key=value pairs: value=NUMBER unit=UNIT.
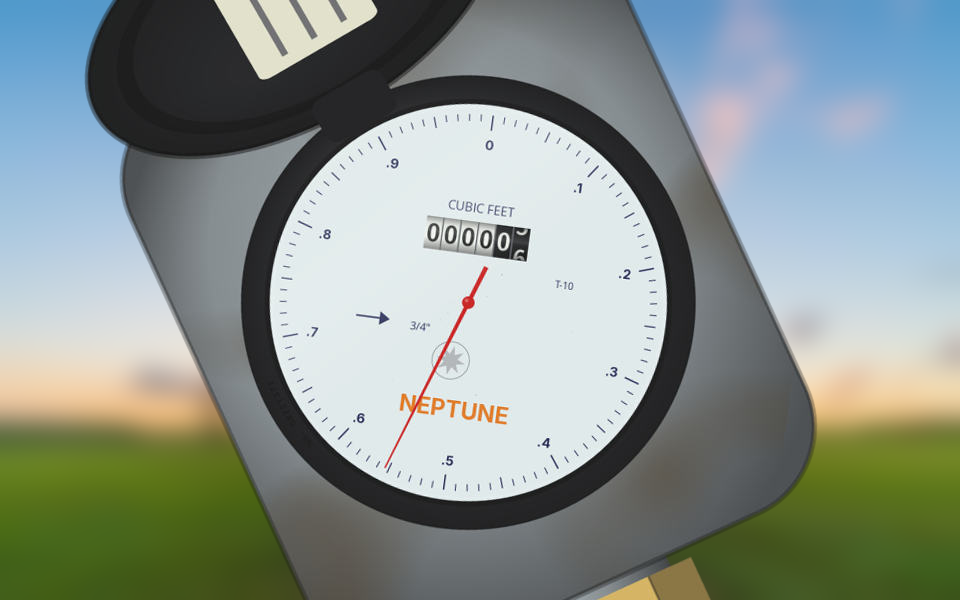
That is value=5.55 unit=ft³
